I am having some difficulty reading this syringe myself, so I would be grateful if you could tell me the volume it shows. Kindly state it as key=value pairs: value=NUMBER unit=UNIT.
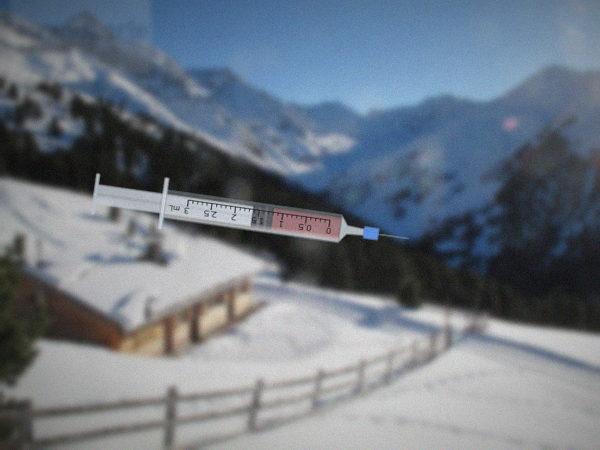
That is value=1.2 unit=mL
